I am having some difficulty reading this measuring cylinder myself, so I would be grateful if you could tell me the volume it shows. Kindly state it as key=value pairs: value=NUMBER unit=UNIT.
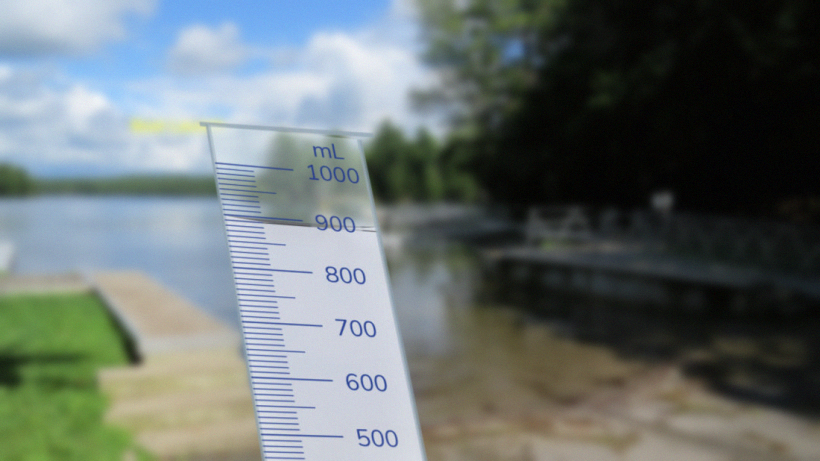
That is value=890 unit=mL
